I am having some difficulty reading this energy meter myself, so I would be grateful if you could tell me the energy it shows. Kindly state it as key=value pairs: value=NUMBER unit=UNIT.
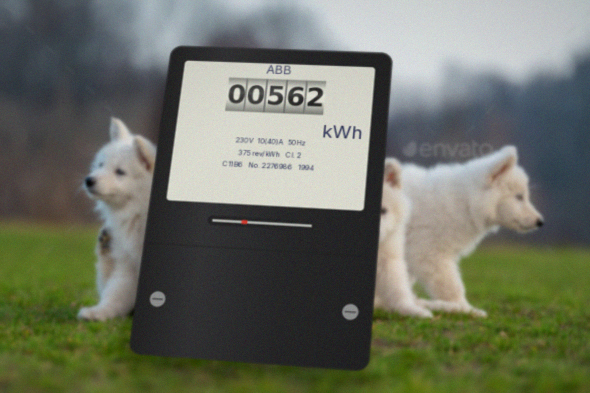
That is value=562 unit=kWh
